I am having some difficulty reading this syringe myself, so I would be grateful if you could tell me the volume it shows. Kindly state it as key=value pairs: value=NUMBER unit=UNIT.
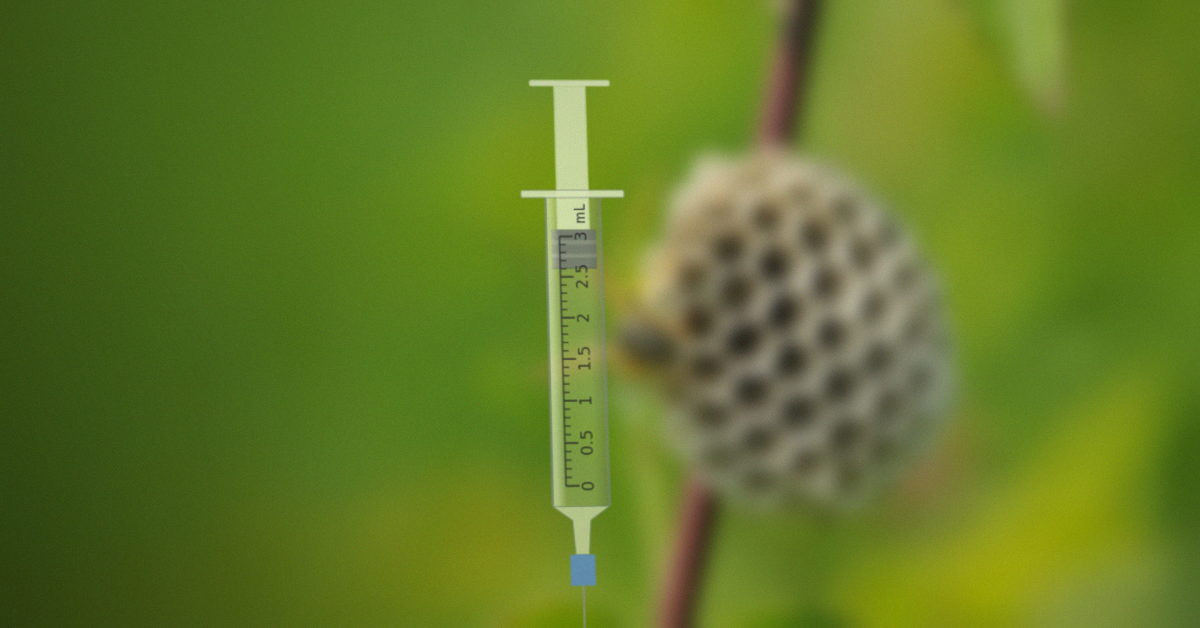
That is value=2.6 unit=mL
